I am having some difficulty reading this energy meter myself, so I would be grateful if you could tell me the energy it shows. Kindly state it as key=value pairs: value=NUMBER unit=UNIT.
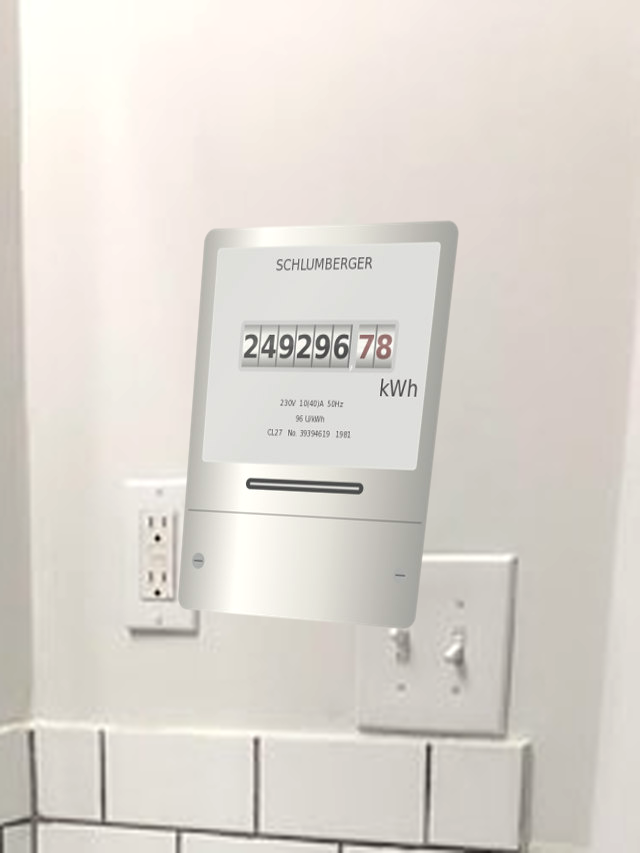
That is value=249296.78 unit=kWh
